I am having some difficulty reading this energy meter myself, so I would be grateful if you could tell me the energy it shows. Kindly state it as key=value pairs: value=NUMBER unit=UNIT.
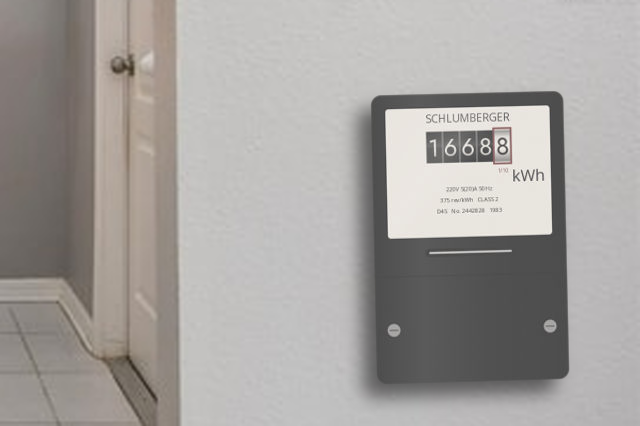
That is value=1668.8 unit=kWh
